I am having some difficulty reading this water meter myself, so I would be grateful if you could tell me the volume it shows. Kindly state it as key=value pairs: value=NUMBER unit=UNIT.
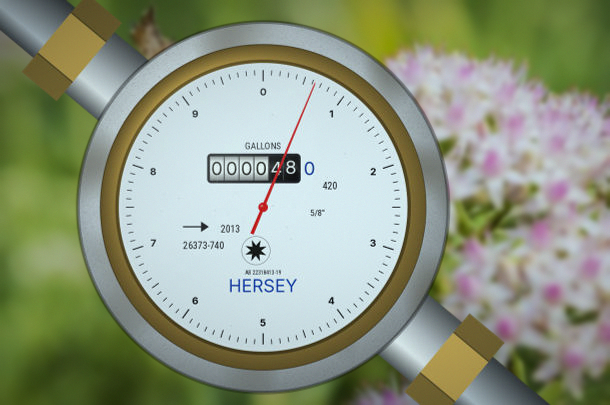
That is value=480.6 unit=gal
